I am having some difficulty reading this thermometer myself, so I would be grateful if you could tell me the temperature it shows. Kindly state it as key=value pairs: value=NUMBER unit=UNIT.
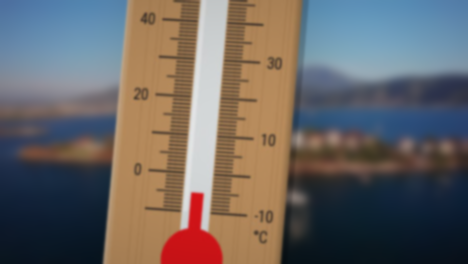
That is value=-5 unit=°C
